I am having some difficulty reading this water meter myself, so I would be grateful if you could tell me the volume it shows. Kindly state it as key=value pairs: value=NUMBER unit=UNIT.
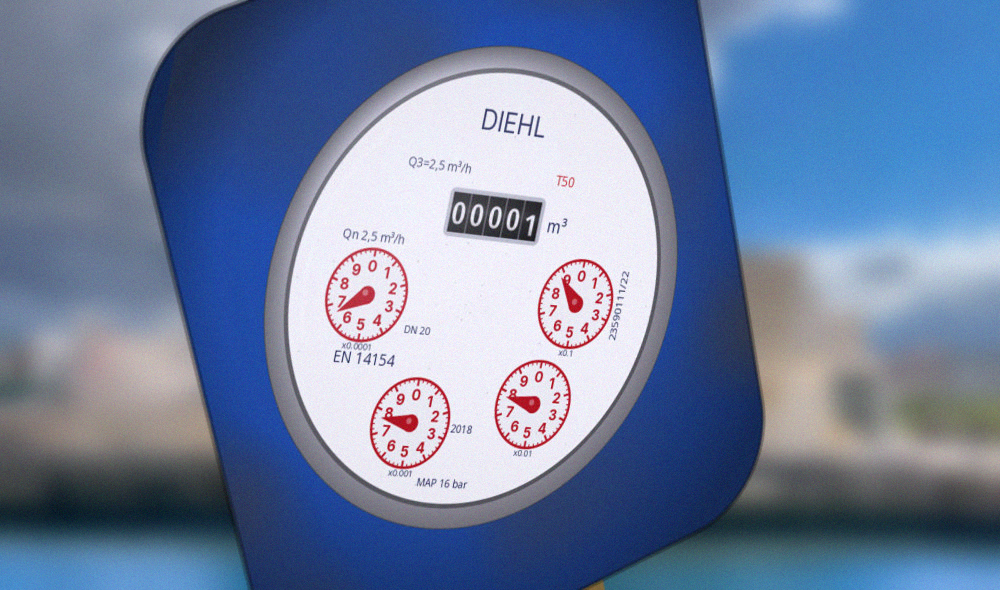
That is value=0.8776 unit=m³
